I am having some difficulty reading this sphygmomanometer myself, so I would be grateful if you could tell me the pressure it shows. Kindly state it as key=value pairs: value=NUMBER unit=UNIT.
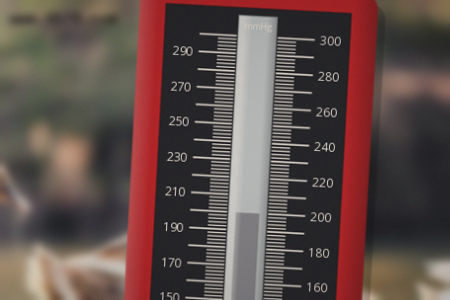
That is value=200 unit=mmHg
